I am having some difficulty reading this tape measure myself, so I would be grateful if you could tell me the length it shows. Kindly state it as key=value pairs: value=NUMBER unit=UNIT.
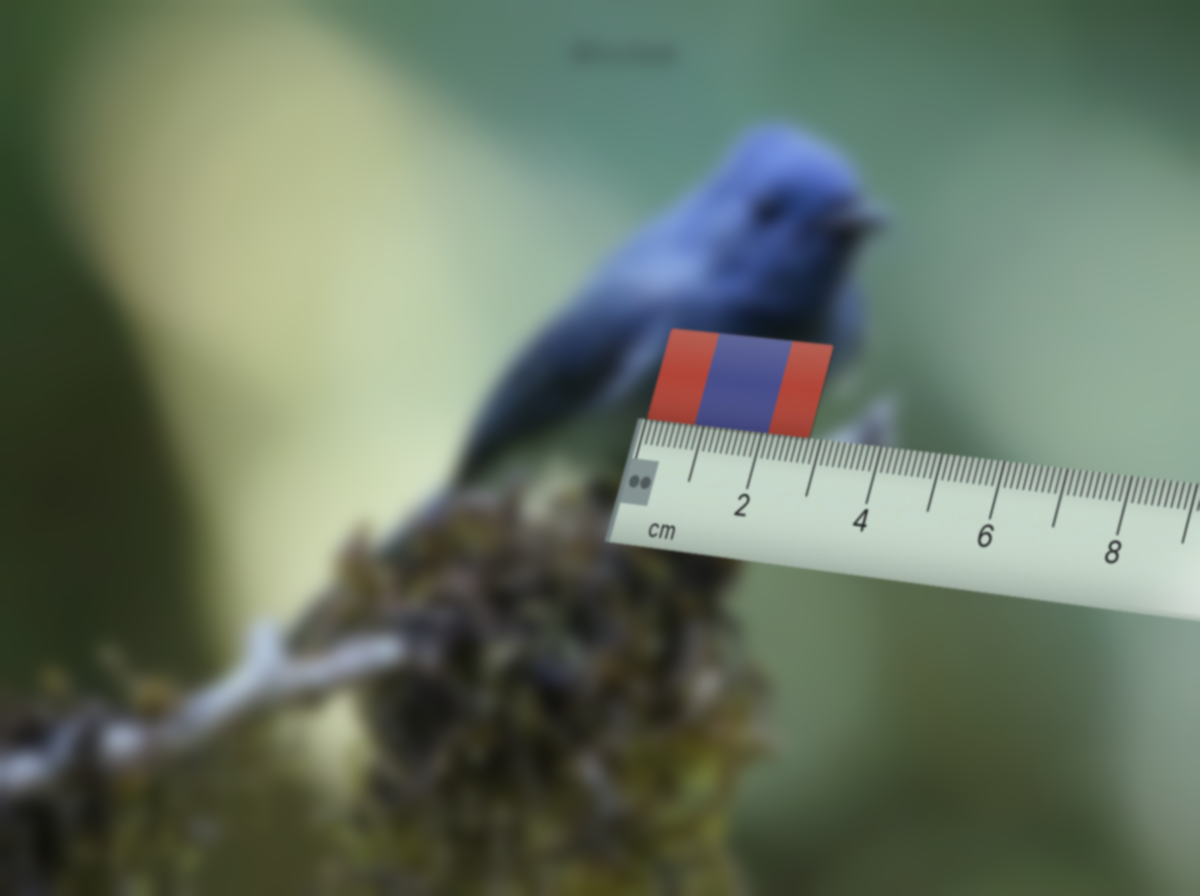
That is value=2.8 unit=cm
